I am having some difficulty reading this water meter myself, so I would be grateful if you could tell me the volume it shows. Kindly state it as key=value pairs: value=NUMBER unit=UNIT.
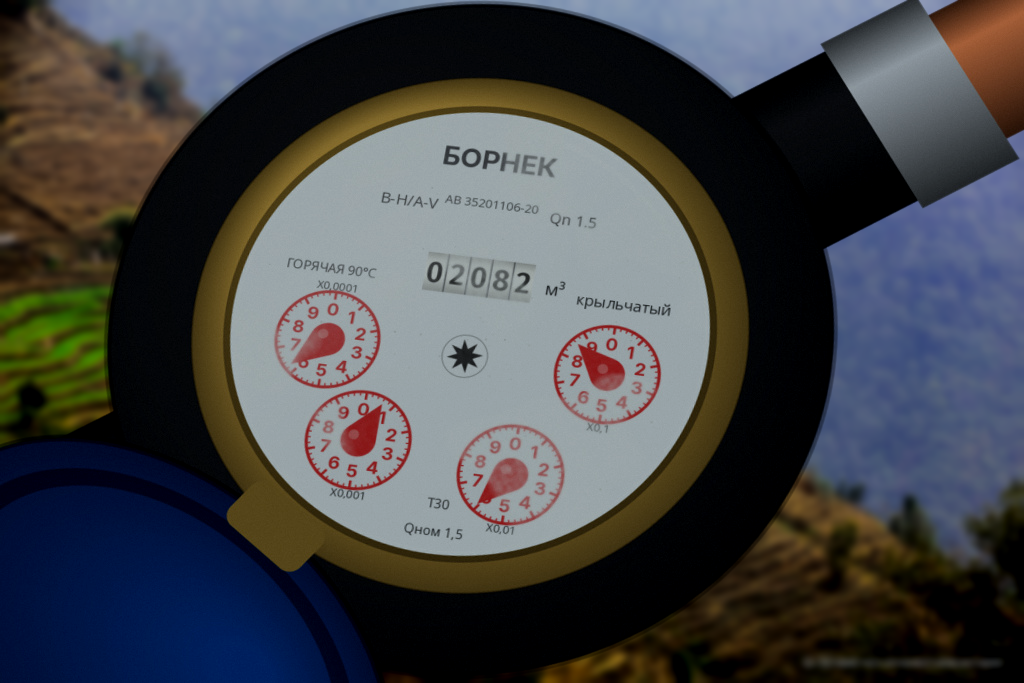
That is value=2082.8606 unit=m³
